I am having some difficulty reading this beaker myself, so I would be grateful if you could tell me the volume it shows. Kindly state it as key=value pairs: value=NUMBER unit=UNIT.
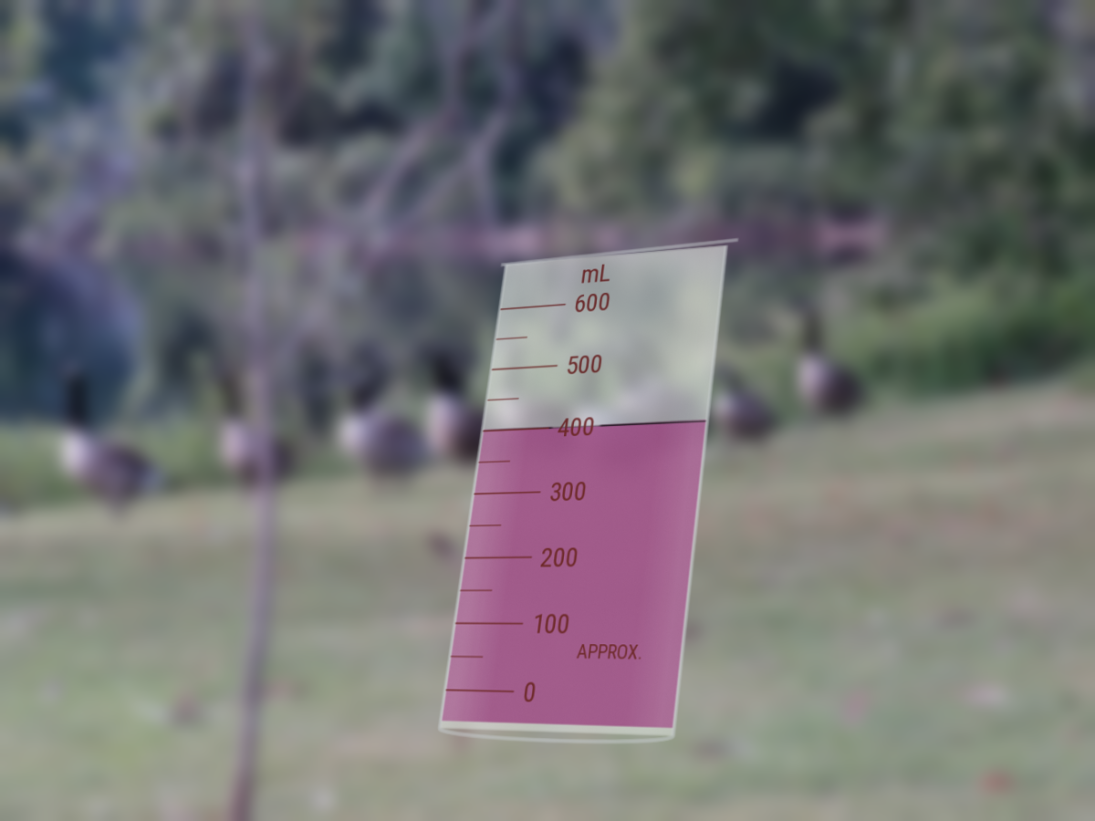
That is value=400 unit=mL
